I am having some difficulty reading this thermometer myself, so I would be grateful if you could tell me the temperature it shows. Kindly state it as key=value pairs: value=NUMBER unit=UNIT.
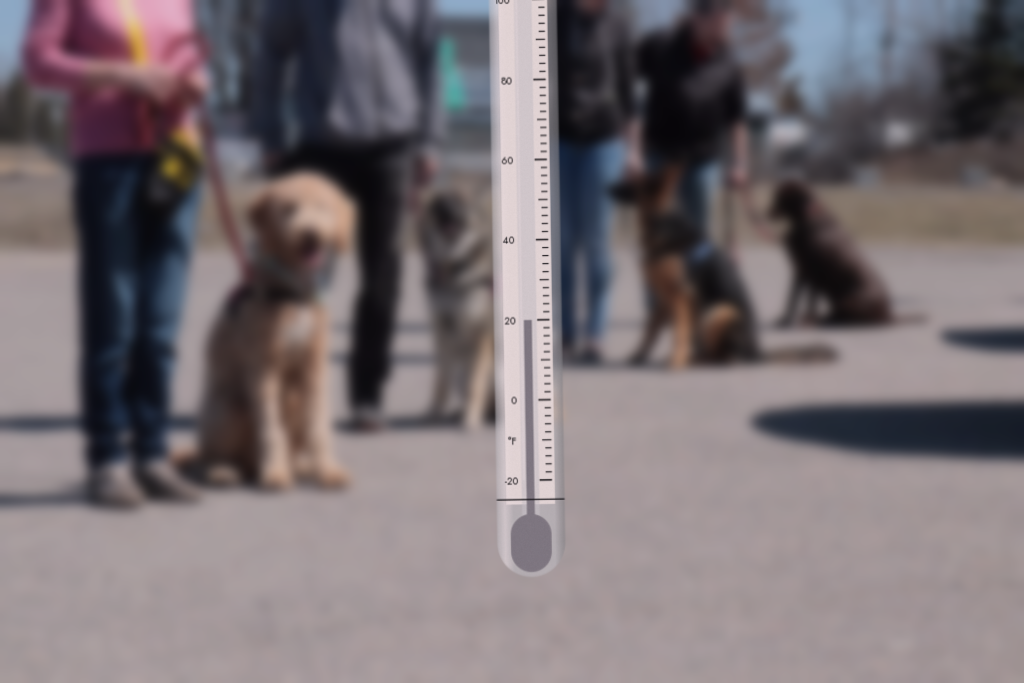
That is value=20 unit=°F
